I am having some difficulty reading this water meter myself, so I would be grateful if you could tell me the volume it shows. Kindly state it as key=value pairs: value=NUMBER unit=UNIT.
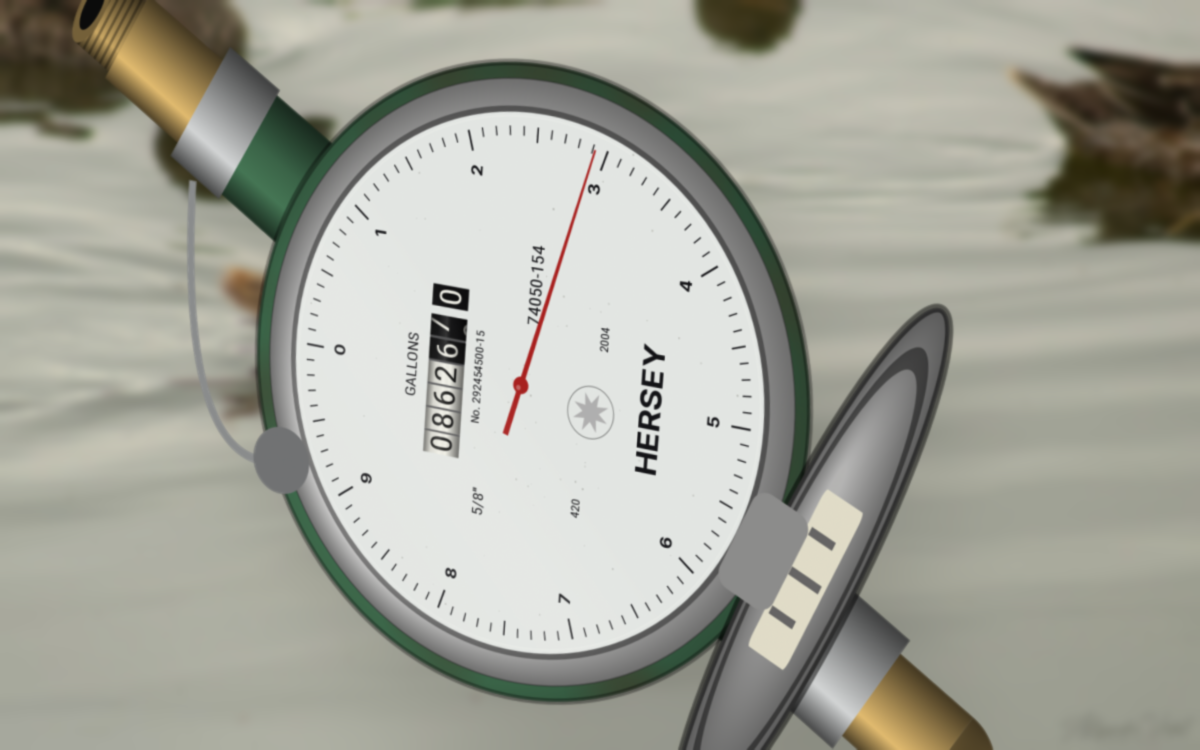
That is value=862672.9 unit=gal
